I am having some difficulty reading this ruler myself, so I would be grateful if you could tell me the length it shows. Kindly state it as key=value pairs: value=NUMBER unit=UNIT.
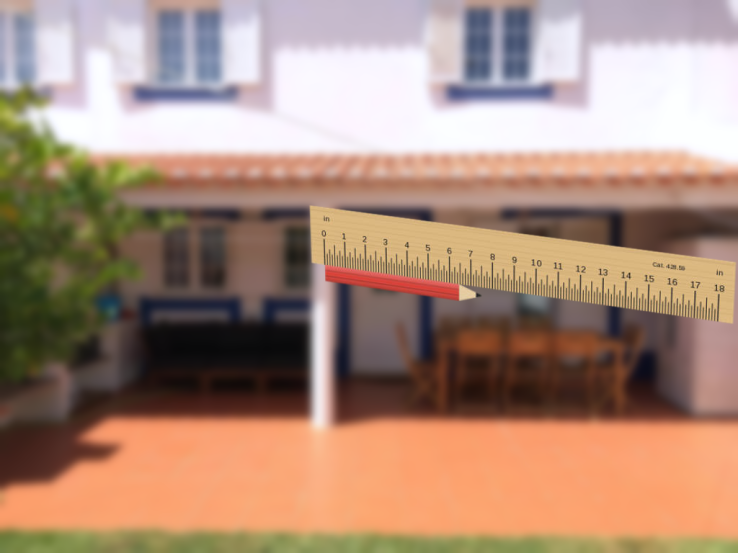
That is value=7.5 unit=in
